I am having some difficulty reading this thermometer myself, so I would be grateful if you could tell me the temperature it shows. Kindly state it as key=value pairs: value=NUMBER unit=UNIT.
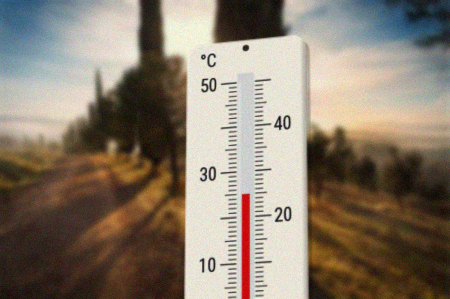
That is value=25 unit=°C
